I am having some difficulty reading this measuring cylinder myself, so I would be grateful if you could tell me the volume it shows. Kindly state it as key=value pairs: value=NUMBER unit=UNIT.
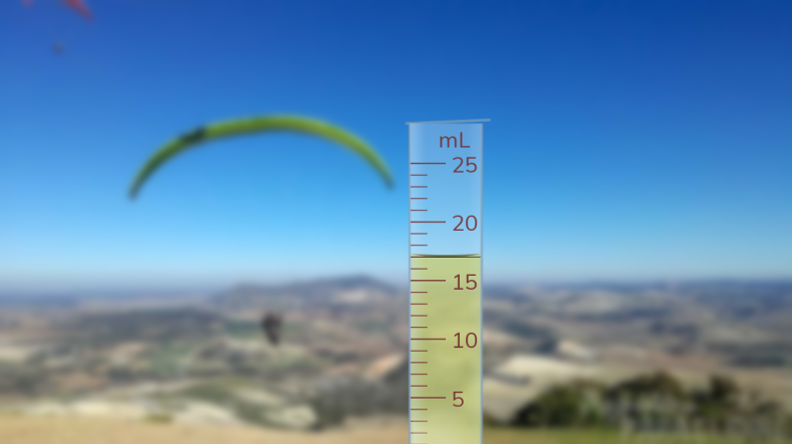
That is value=17 unit=mL
